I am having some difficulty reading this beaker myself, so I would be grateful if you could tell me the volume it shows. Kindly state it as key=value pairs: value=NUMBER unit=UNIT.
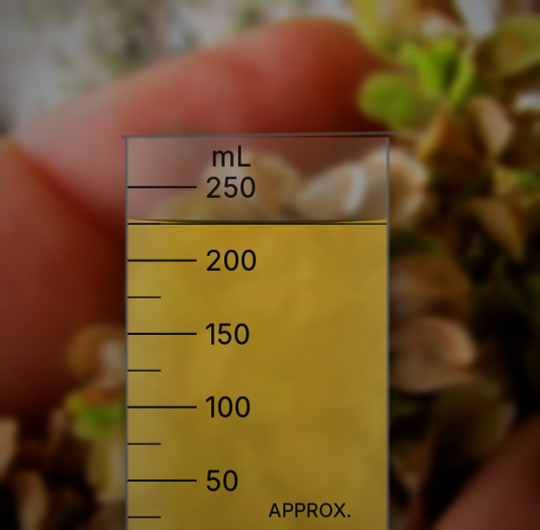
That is value=225 unit=mL
